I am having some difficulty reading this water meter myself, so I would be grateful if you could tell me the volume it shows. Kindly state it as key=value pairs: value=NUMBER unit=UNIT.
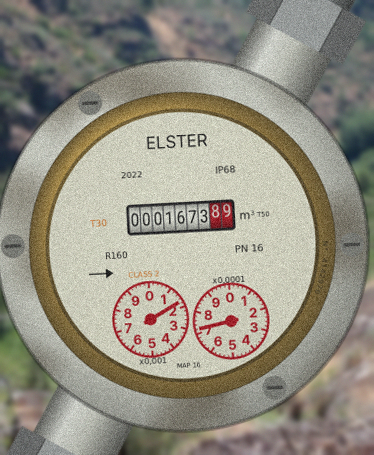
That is value=1673.8917 unit=m³
